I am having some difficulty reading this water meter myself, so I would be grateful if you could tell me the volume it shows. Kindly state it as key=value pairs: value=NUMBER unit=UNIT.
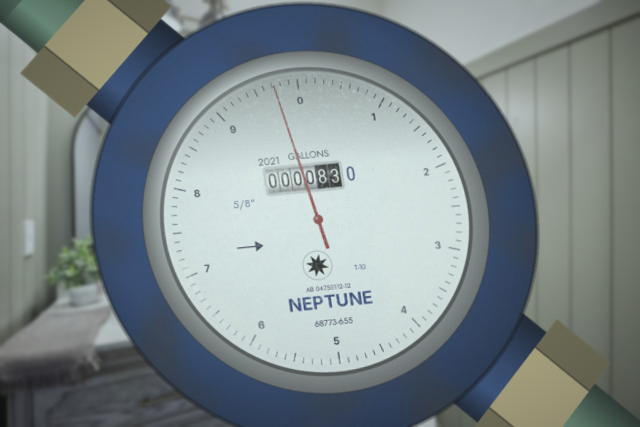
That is value=829.7 unit=gal
